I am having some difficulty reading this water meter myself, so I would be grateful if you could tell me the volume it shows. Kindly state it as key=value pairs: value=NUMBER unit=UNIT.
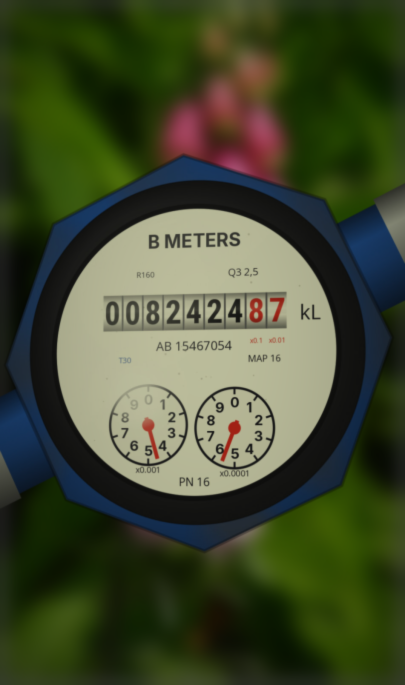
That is value=82424.8745 unit=kL
